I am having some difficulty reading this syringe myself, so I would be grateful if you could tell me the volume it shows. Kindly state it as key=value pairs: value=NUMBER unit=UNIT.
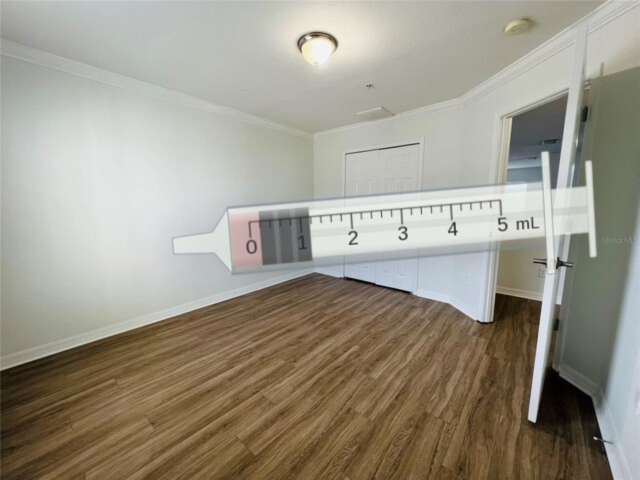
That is value=0.2 unit=mL
